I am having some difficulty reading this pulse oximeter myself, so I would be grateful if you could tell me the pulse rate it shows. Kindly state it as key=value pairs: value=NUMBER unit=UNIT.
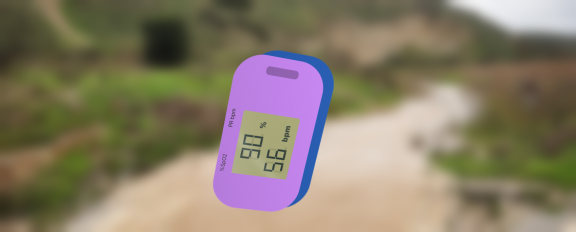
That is value=56 unit=bpm
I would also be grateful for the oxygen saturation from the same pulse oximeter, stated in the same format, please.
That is value=90 unit=%
